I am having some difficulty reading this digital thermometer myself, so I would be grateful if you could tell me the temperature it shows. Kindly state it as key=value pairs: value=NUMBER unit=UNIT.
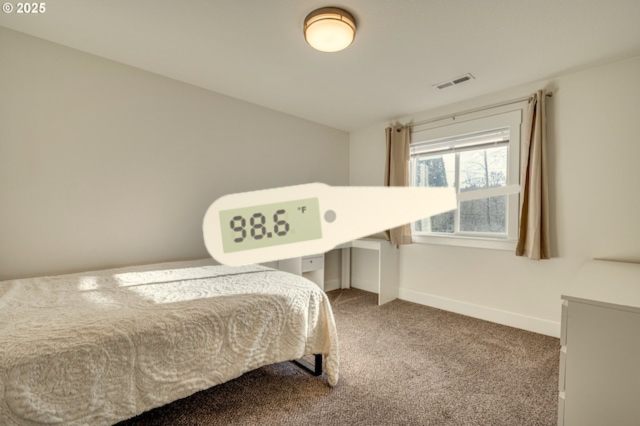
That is value=98.6 unit=°F
